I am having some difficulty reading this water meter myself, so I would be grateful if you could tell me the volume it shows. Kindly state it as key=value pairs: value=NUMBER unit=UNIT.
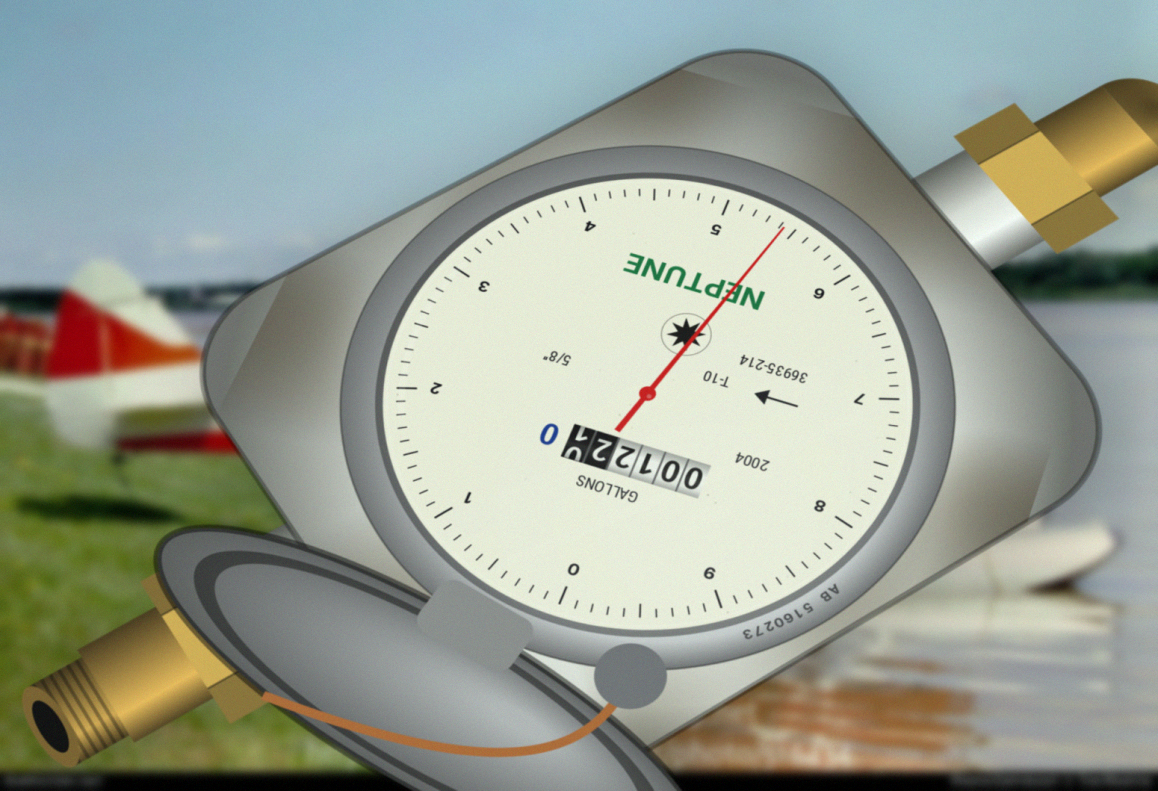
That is value=12205.4 unit=gal
